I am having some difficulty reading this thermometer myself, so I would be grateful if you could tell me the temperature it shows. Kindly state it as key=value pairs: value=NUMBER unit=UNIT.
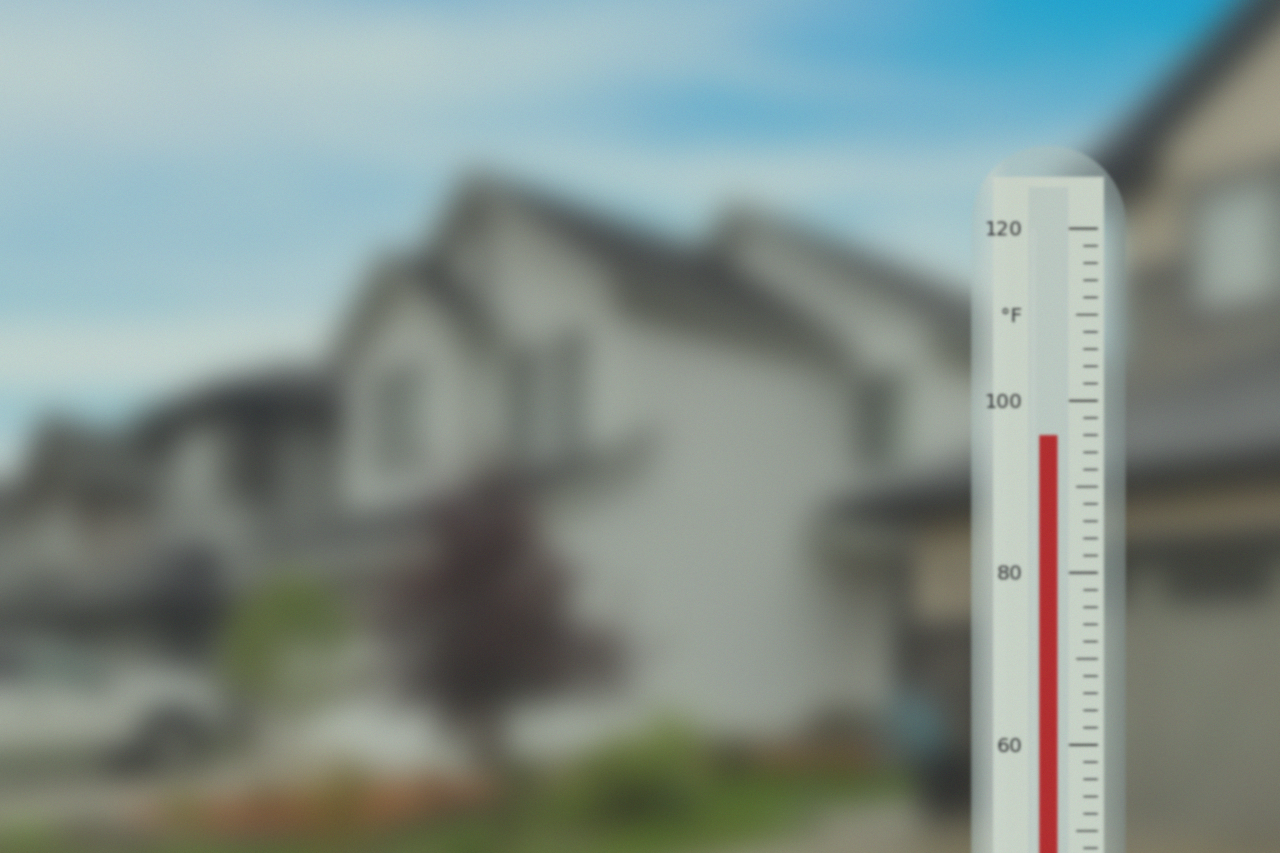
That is value=96 unit=°F
